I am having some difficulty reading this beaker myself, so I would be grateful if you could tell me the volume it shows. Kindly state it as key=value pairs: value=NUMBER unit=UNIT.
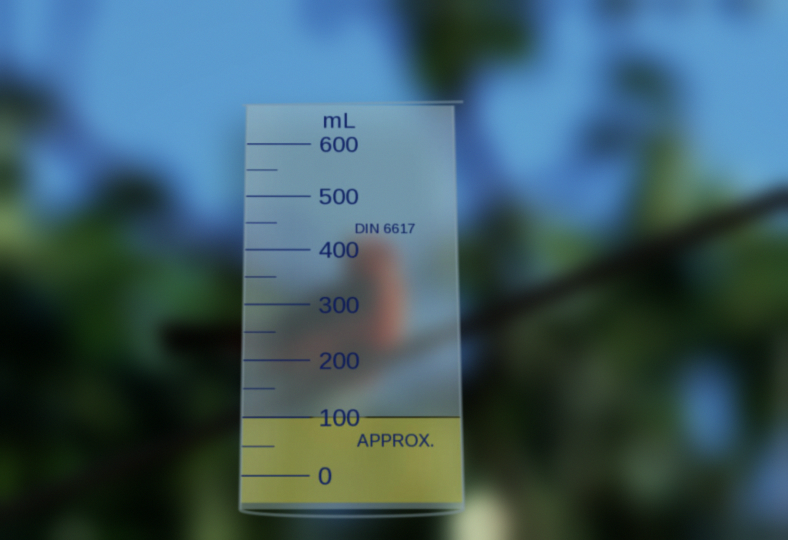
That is value=100 unit=mL
